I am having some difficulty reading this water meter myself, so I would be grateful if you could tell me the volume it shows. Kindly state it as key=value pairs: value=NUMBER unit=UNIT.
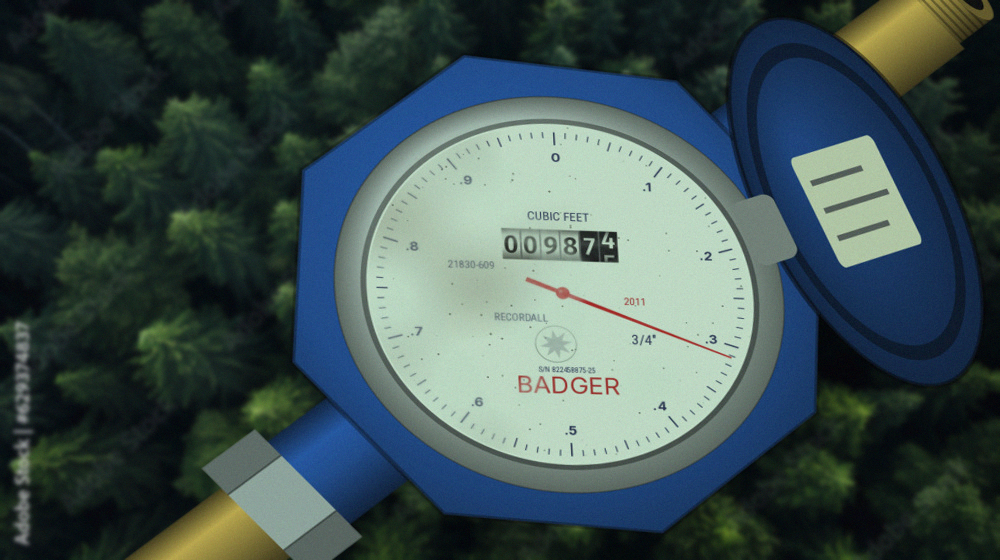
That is value=9874.31 unit=ft³
